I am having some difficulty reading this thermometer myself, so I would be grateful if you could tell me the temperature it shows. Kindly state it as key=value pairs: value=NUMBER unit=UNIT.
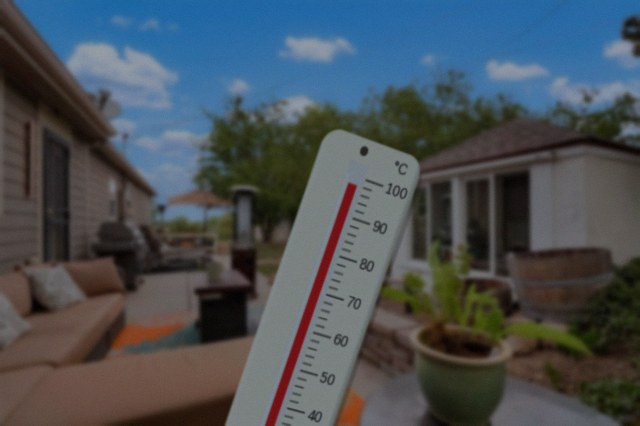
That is value=98 unit=°C
